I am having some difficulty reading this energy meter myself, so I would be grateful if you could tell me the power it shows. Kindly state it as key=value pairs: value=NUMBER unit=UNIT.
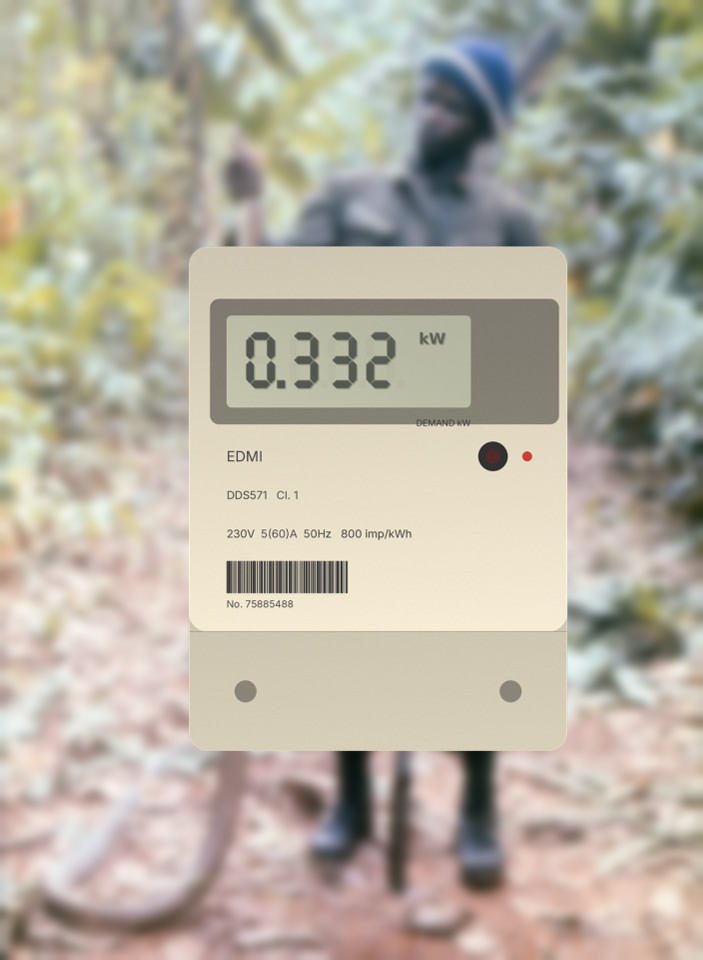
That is value=0.332 unit=kW
